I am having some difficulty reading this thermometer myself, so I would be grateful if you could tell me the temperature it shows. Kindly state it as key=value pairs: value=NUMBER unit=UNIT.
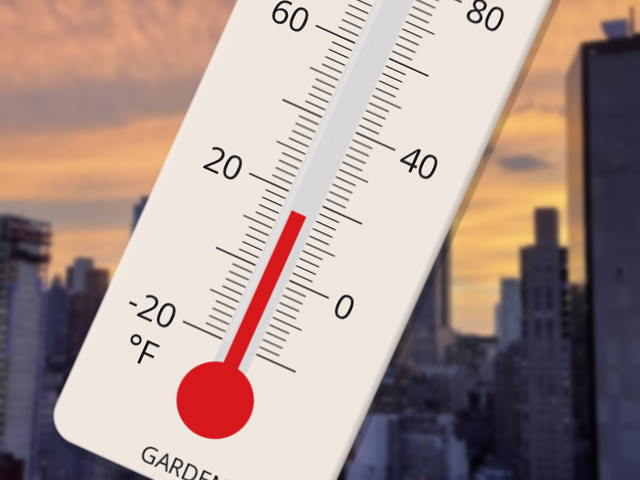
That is value=16 unit=°F
